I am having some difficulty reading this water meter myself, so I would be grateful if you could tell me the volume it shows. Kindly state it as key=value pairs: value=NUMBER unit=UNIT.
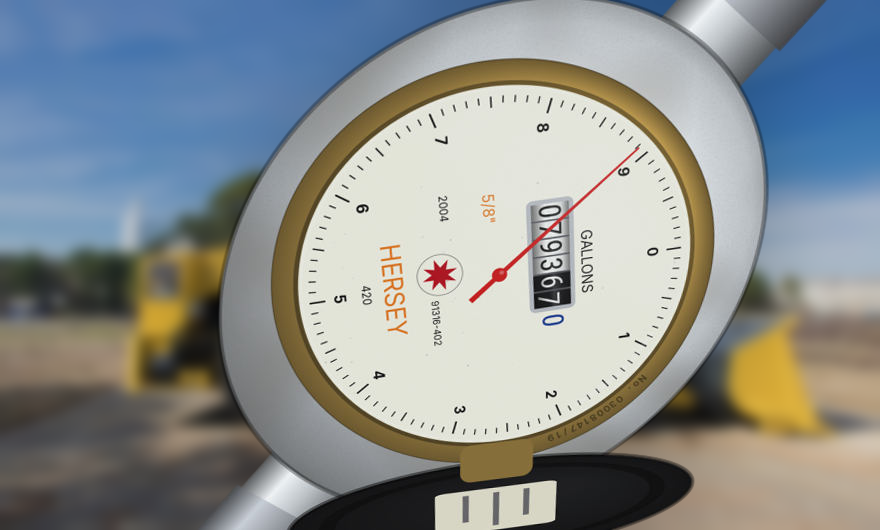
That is value=793668.9 unit=gal
